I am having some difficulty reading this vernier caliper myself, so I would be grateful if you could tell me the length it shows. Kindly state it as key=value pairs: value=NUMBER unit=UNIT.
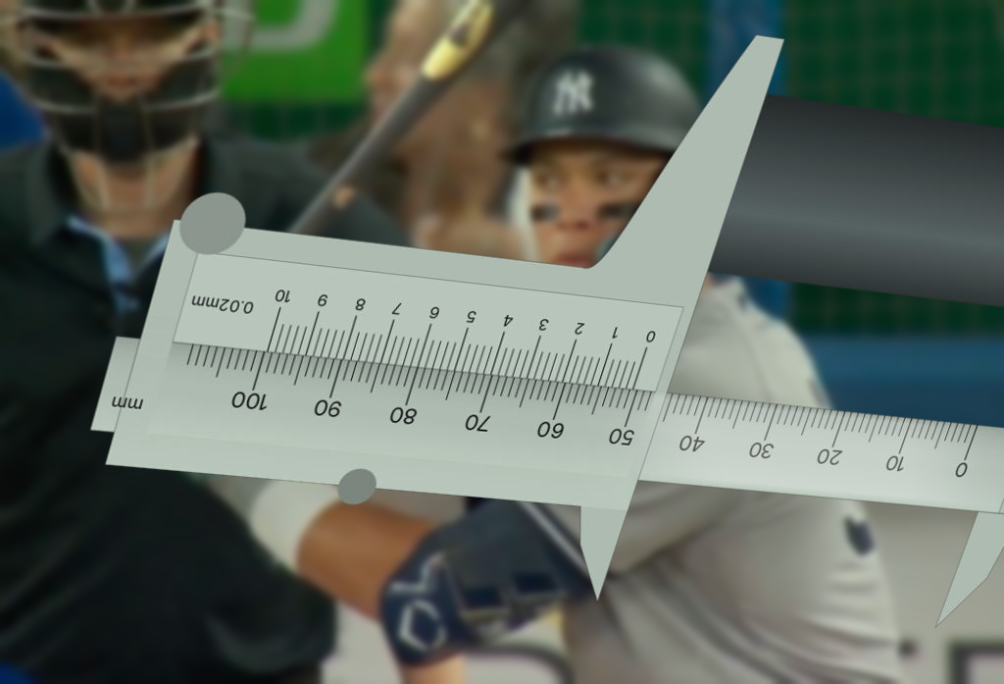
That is value=50.6 unit=mm
